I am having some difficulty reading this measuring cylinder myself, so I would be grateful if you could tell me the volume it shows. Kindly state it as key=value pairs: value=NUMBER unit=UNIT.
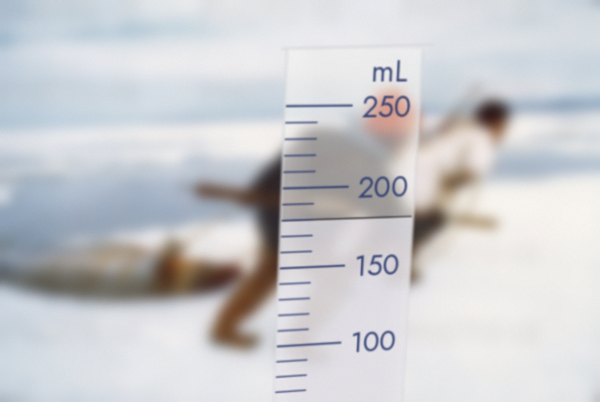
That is value=180 unit=mL
